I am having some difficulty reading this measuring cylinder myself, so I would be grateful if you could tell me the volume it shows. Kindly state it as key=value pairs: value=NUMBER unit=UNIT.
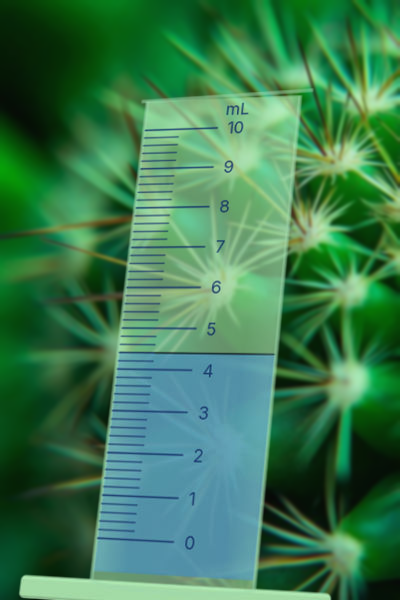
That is value=4.4 unit=mL
